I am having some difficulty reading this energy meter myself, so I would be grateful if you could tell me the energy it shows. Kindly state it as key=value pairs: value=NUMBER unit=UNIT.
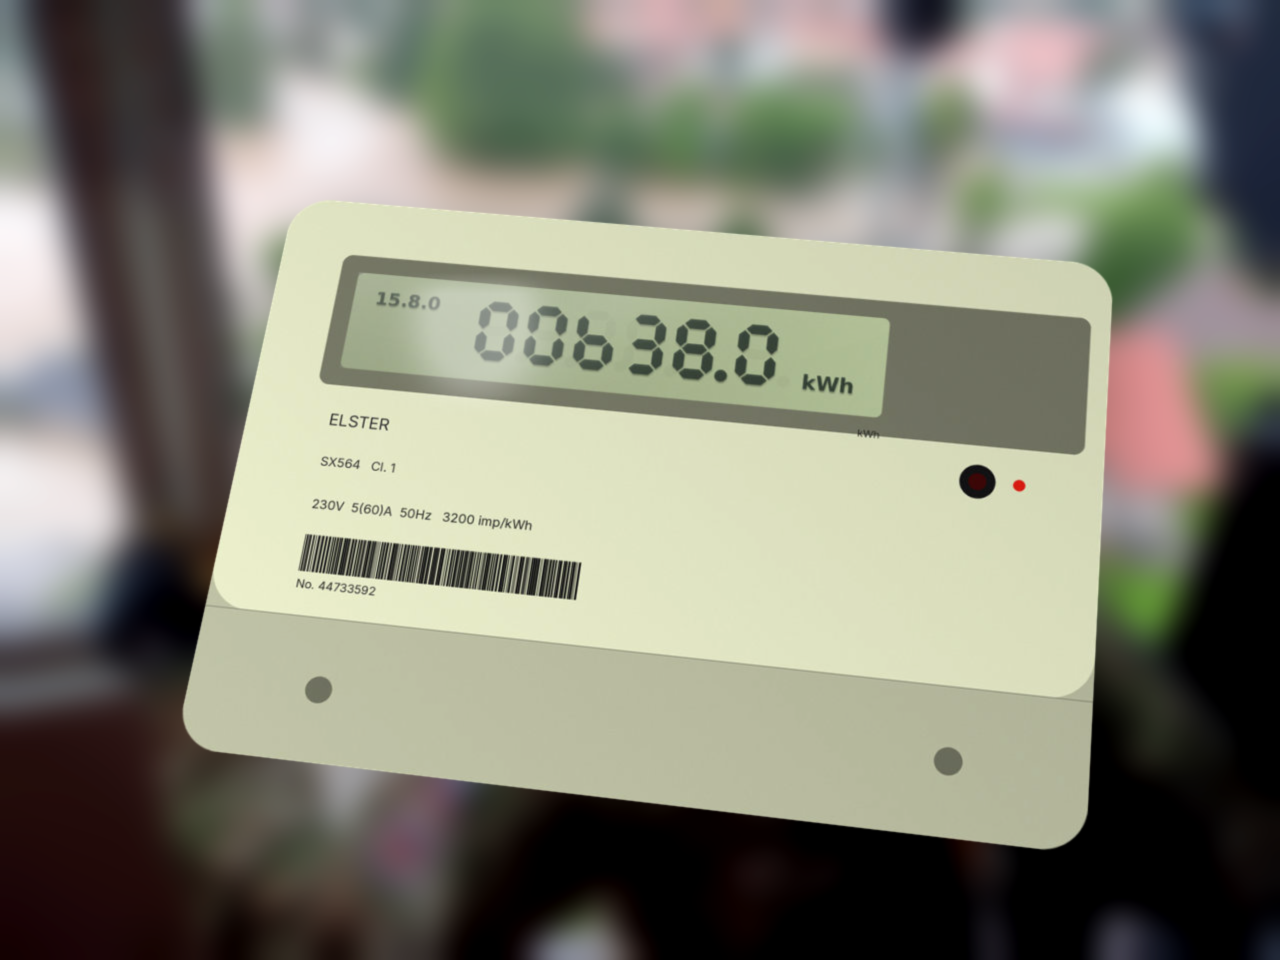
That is value=638.0 unit=kWh
